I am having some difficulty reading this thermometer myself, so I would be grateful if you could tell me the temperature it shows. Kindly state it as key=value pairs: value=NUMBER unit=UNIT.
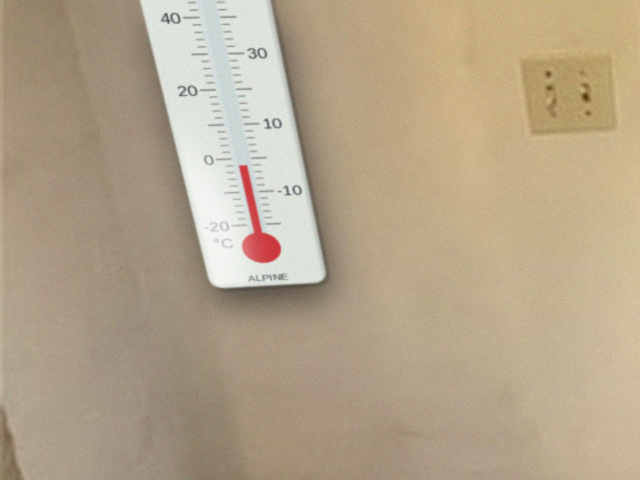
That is value=-2 unit=°C
